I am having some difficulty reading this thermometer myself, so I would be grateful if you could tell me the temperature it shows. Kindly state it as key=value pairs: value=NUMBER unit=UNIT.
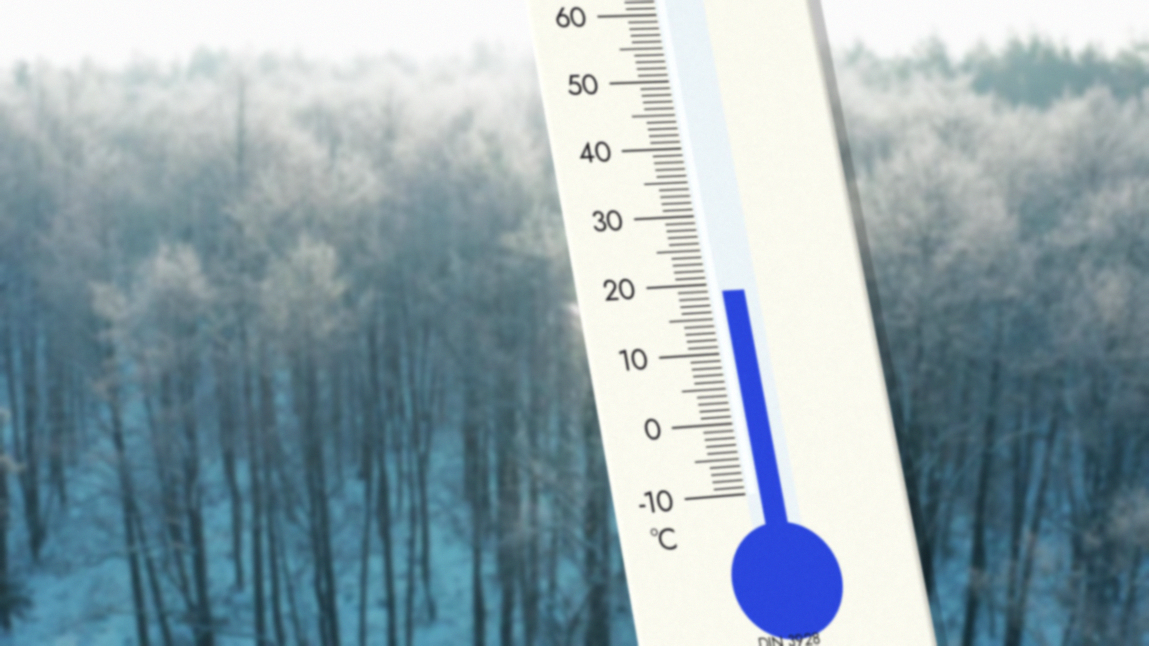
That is value=19 unit=°C
